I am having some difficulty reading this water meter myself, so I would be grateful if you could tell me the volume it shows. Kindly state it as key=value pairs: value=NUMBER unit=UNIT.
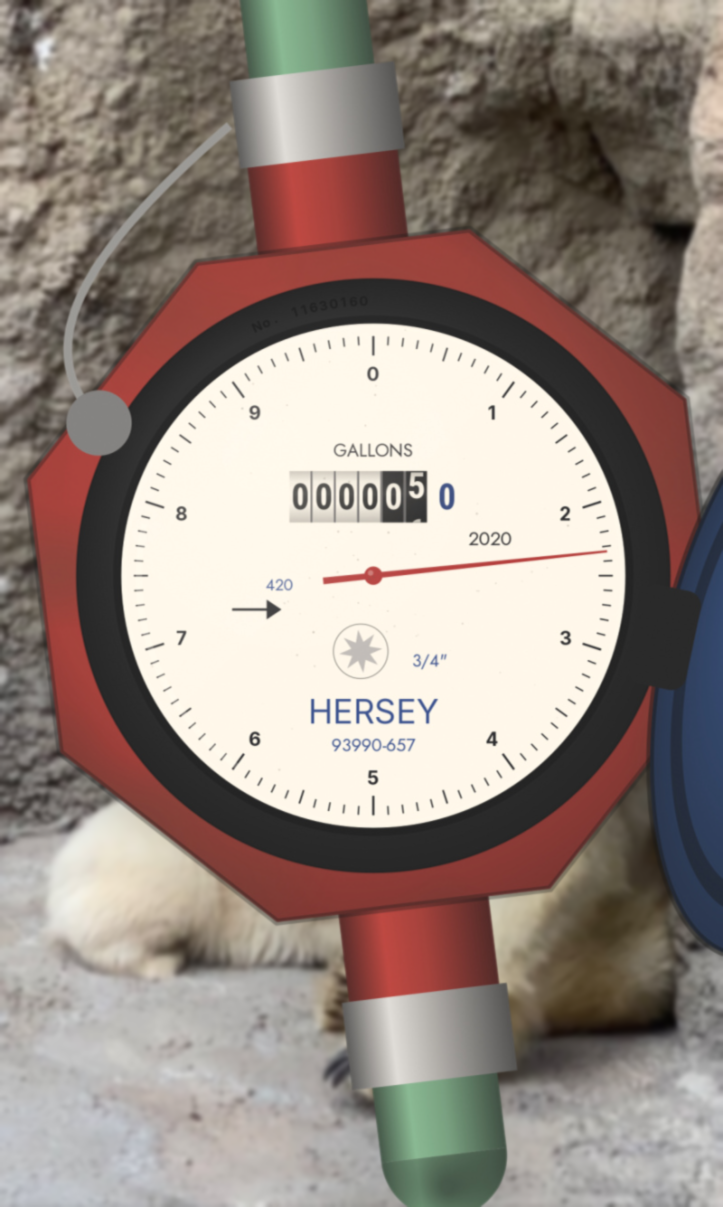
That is value=52.3 unit=gal
